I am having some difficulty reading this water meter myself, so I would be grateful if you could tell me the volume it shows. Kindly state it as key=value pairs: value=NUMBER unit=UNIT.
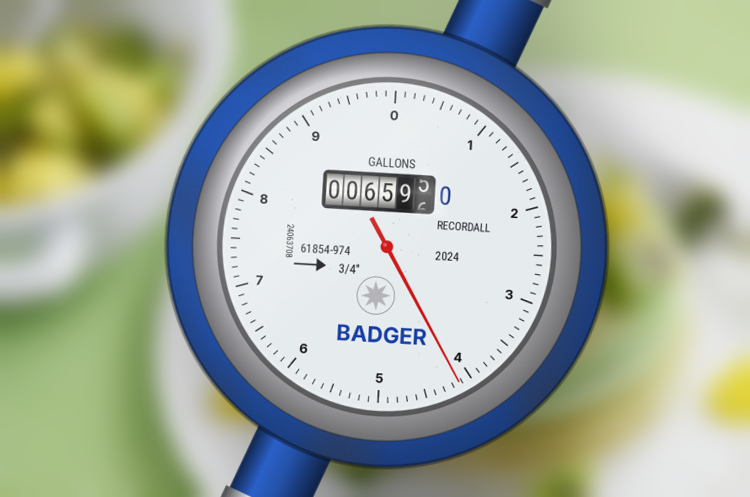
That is value=65954.1 unit=gal
